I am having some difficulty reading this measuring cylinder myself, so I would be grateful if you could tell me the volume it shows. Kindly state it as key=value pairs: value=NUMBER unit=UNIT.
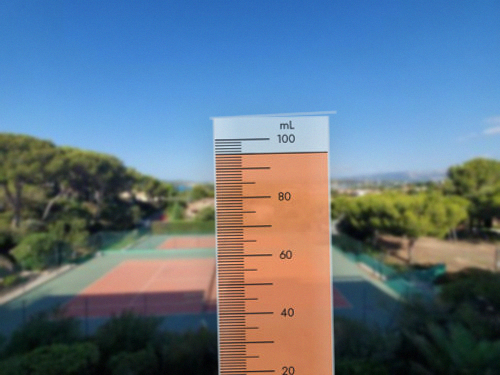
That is value=95 unit=mL
